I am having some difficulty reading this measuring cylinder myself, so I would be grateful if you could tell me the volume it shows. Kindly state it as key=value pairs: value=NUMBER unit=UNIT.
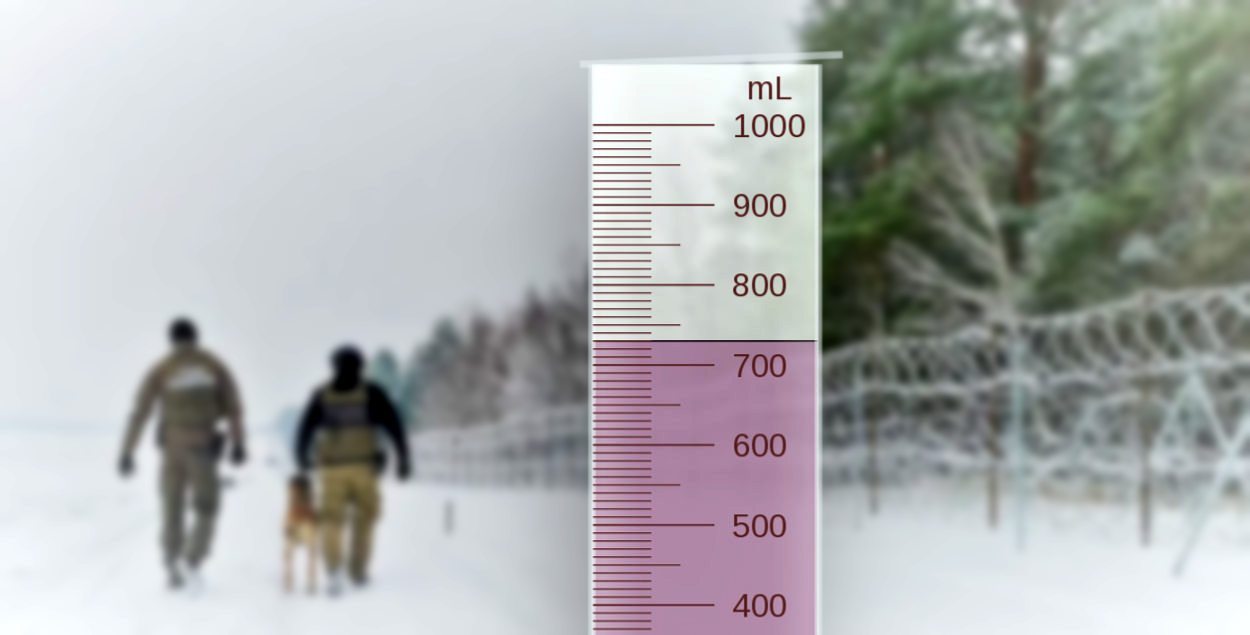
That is value=730 unit=mL
